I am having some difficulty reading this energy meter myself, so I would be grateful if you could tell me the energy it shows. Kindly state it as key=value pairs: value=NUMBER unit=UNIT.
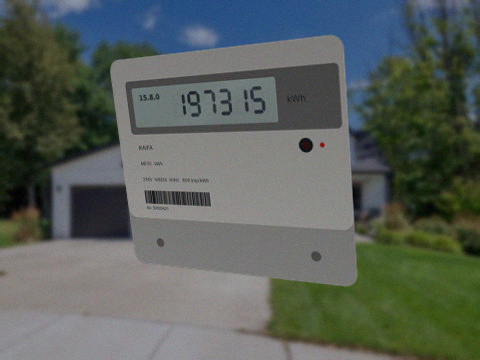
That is value=197315 unit=kWh
